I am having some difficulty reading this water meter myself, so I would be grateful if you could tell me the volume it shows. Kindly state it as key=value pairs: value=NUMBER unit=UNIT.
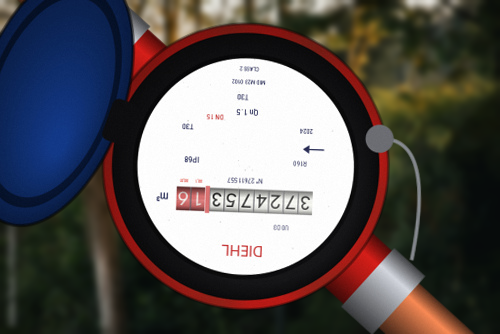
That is value=3724753.16 unit=m³
